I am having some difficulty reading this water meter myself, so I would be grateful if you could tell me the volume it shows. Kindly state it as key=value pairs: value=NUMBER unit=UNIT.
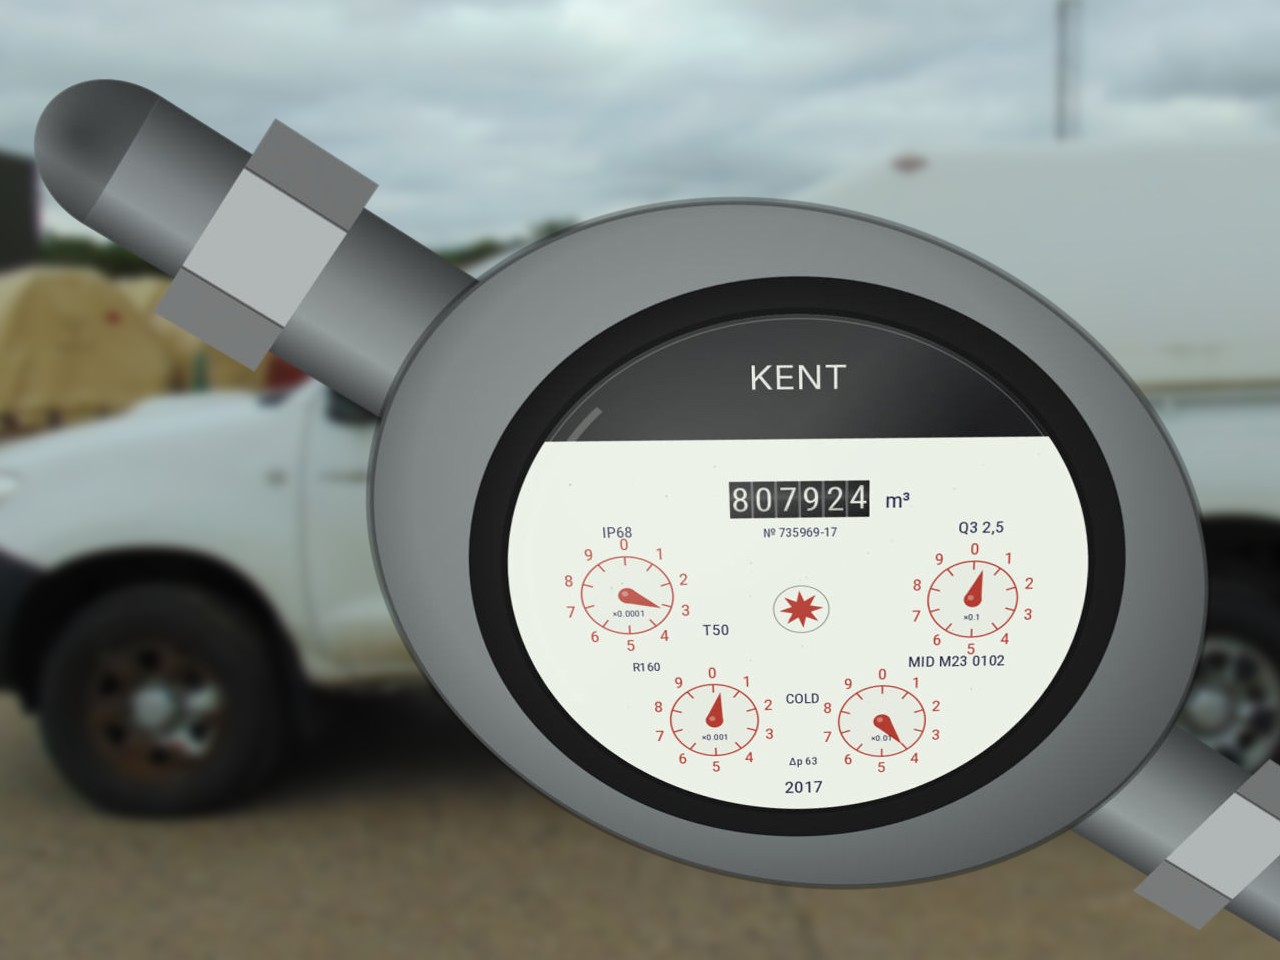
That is value=807924.0403 unit=m³
